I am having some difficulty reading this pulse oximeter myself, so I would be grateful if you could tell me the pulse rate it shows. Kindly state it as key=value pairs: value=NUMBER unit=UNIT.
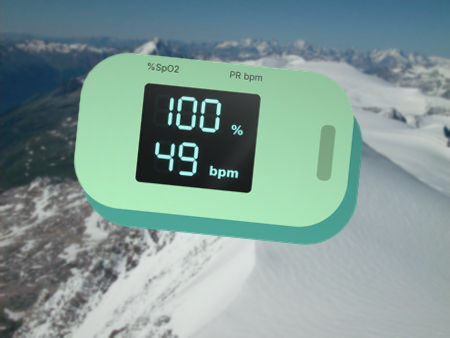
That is value=49 unit=bpm
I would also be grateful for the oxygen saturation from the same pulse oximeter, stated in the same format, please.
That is value=100 unit=%
